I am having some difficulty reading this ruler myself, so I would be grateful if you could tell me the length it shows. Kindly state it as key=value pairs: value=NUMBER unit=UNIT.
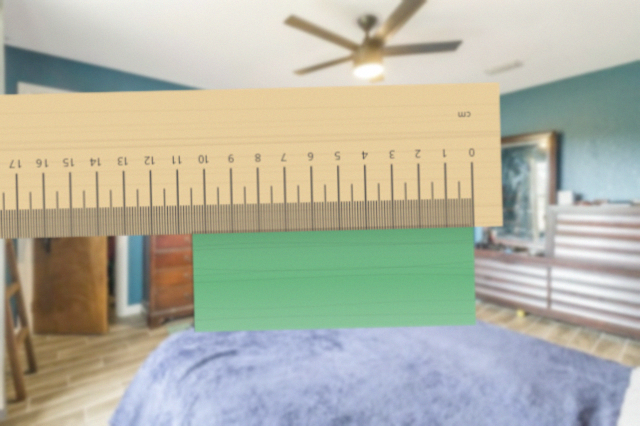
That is value=10.5 unit=cm
